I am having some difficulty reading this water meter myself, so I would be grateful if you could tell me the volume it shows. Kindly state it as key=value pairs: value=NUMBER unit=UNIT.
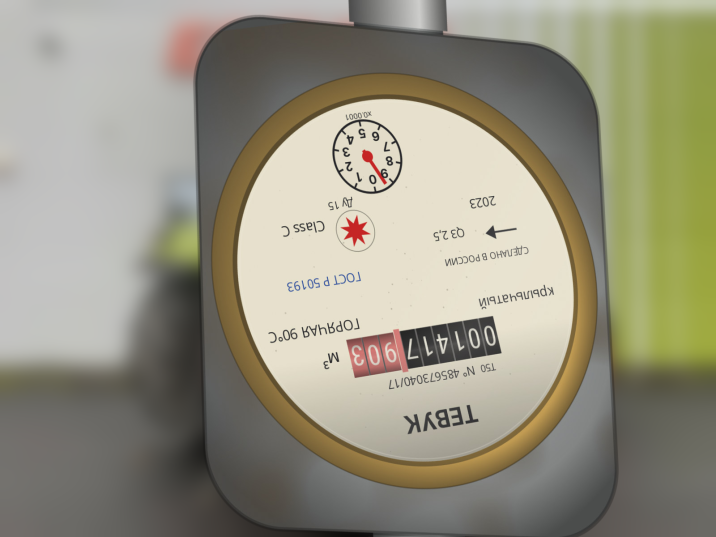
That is value=1417.9029 unit=m³
